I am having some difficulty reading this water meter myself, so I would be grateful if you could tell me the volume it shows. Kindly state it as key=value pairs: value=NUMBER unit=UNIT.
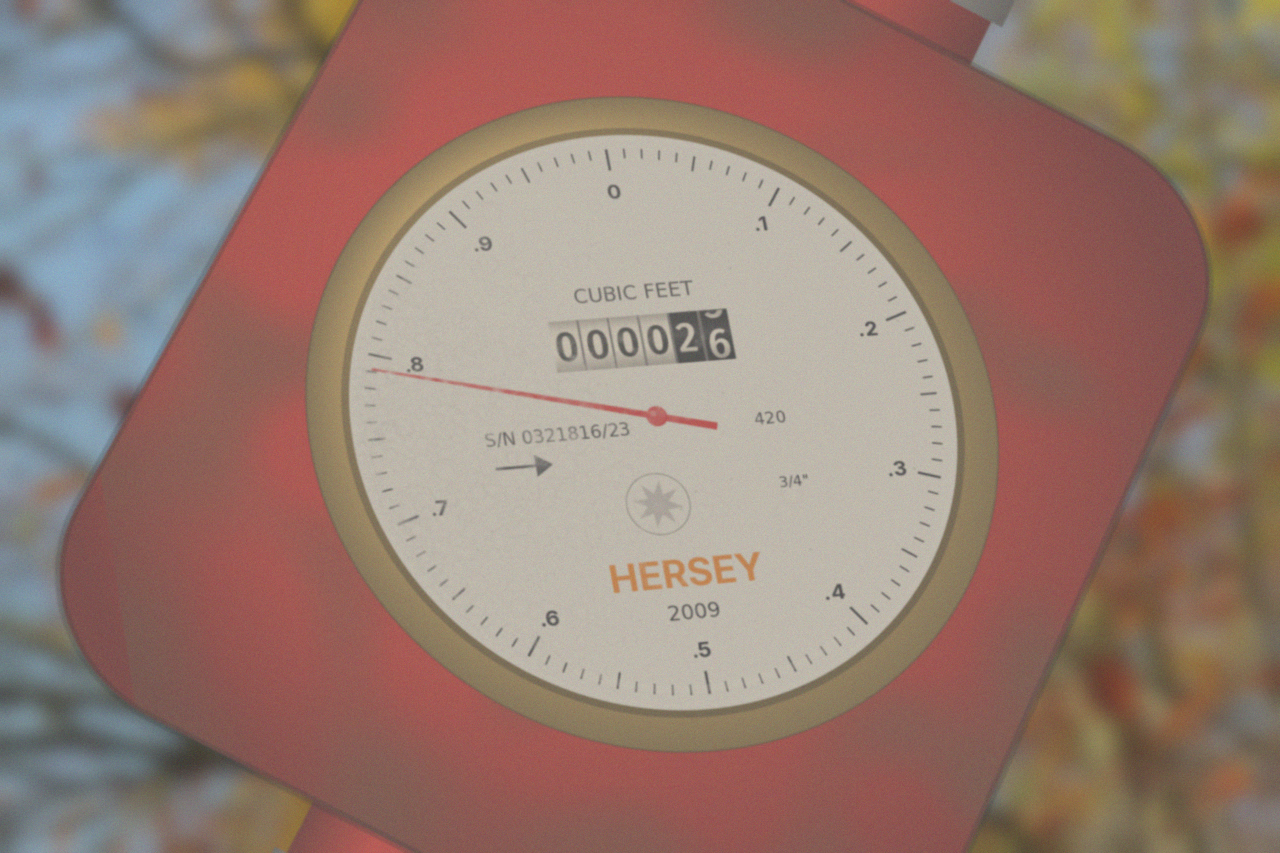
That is value=25.79 unit=ft³
